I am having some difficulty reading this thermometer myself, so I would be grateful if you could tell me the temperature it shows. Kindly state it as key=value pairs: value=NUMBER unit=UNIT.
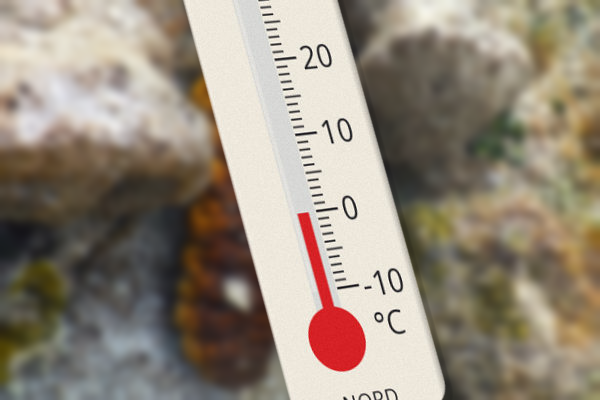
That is value=0 unit=°C
